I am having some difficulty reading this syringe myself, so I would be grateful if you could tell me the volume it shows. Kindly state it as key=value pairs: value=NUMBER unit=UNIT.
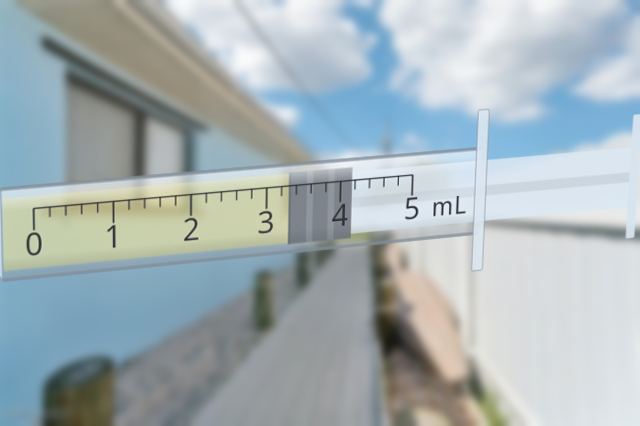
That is value=3.3 unit=mL
